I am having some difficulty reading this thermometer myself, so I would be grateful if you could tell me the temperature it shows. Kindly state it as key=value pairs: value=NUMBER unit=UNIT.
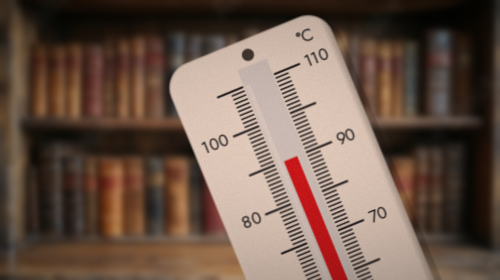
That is value=90 unit=°C
